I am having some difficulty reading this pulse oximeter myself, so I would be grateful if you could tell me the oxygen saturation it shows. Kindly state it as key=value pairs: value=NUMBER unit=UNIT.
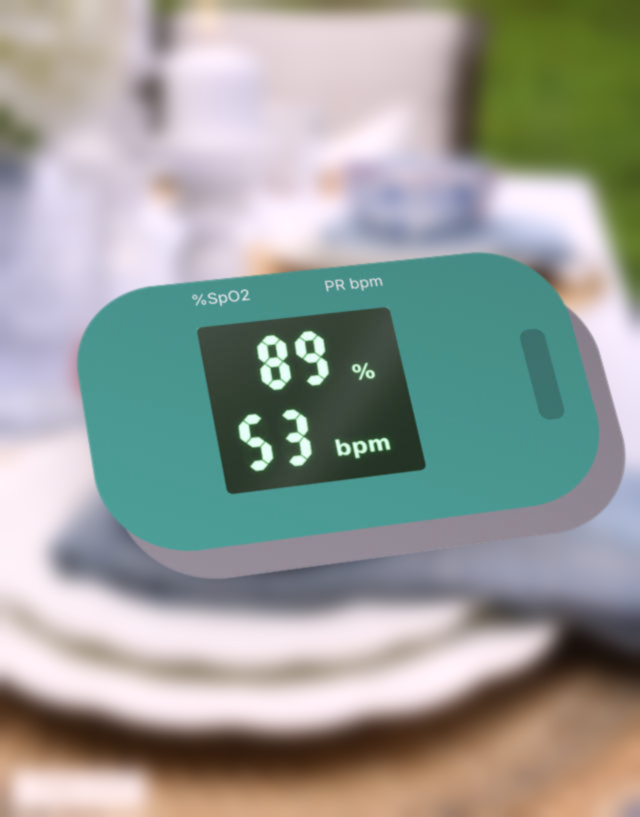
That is value=89 unit=%
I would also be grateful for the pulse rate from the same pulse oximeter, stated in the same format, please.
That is value=53 unit=bpm
